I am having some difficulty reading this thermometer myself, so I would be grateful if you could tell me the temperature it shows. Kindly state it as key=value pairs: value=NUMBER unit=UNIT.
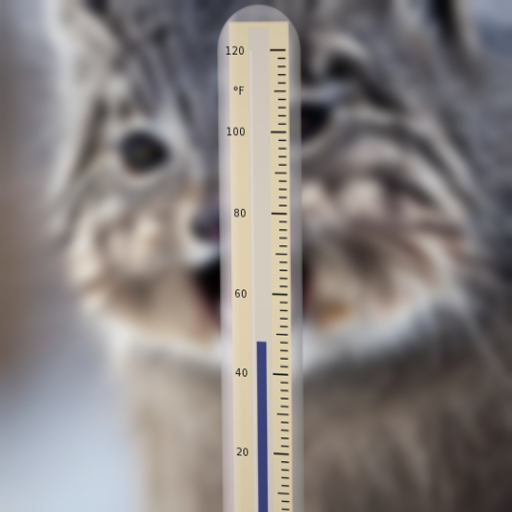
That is value=48 unit=°F
